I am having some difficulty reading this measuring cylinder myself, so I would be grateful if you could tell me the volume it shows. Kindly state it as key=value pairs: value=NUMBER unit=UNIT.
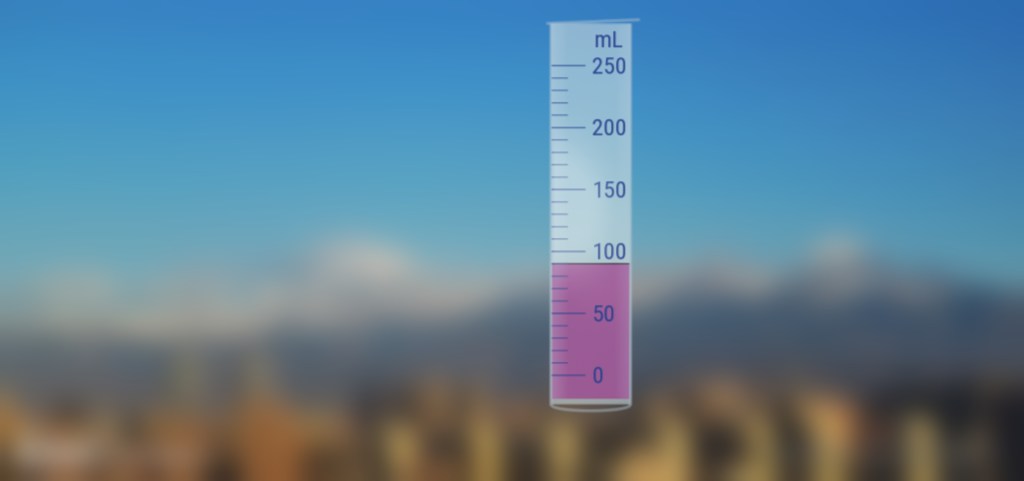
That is value=90 unit=mL
